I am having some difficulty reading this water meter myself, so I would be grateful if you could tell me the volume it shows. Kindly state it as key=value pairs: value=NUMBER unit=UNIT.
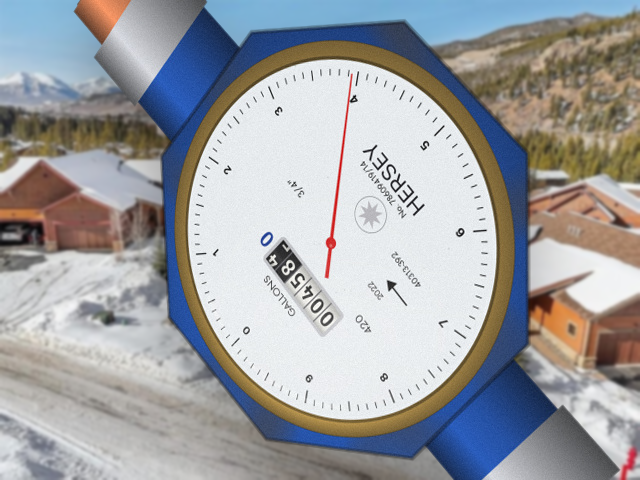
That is value=45843.9 unit=gal
